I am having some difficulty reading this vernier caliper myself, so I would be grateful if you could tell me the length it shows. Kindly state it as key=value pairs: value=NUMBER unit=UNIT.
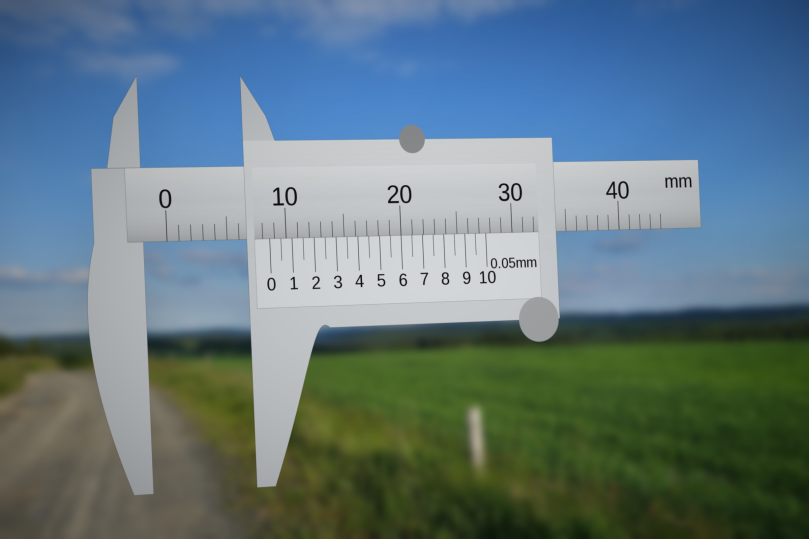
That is value=8.6 unit=mm
